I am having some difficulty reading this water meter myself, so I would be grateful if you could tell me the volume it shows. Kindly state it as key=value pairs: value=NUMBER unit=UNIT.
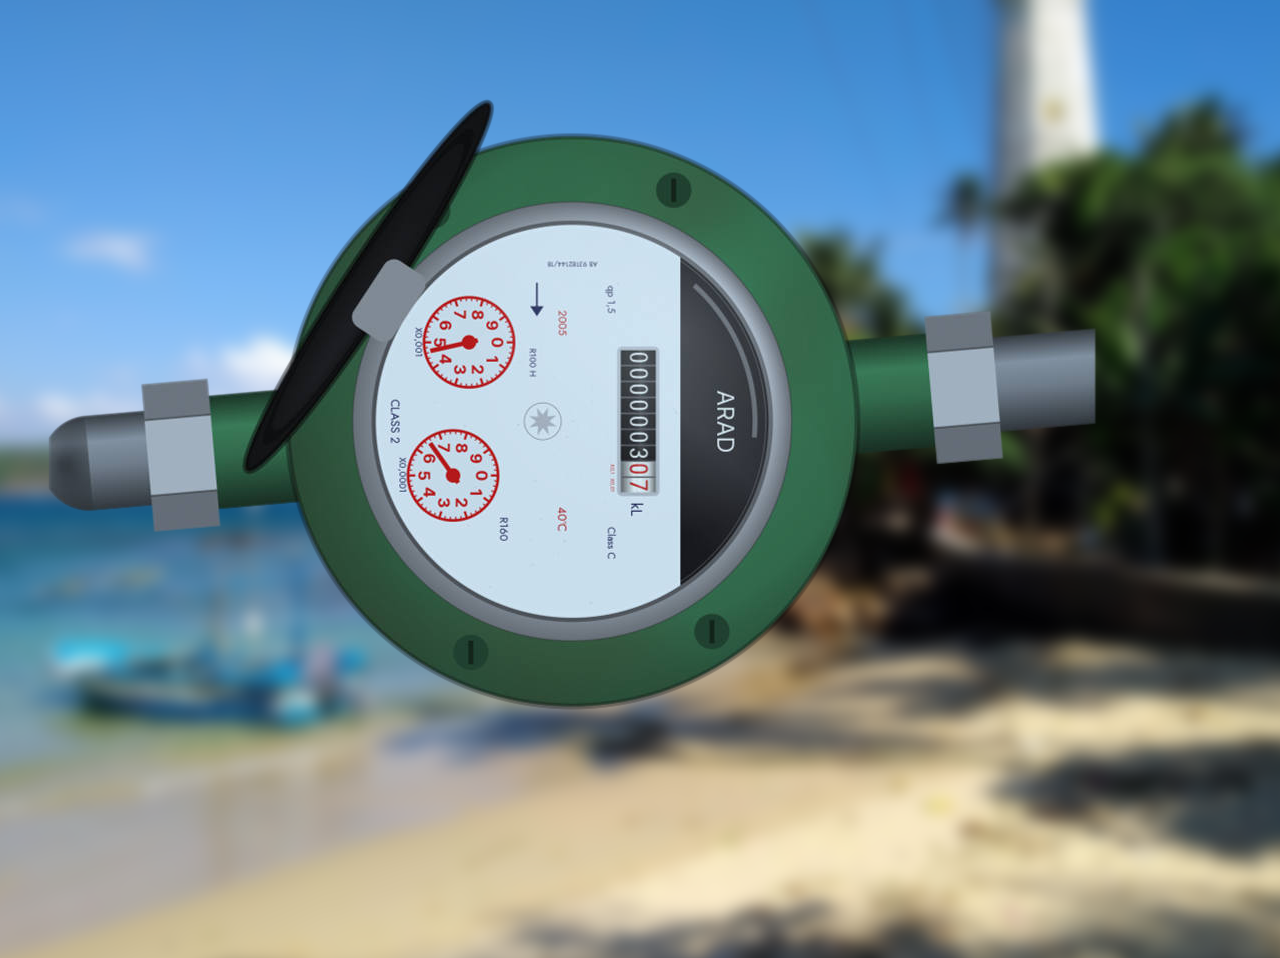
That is value=3.0746 unit=kL
